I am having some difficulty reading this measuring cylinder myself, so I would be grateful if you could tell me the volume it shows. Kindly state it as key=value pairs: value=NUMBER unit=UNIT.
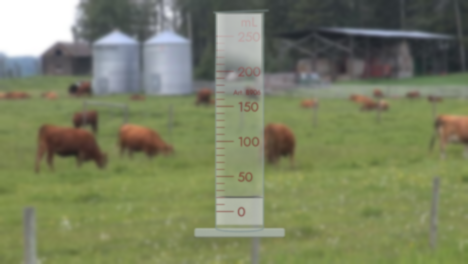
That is value=20 unit=mL
